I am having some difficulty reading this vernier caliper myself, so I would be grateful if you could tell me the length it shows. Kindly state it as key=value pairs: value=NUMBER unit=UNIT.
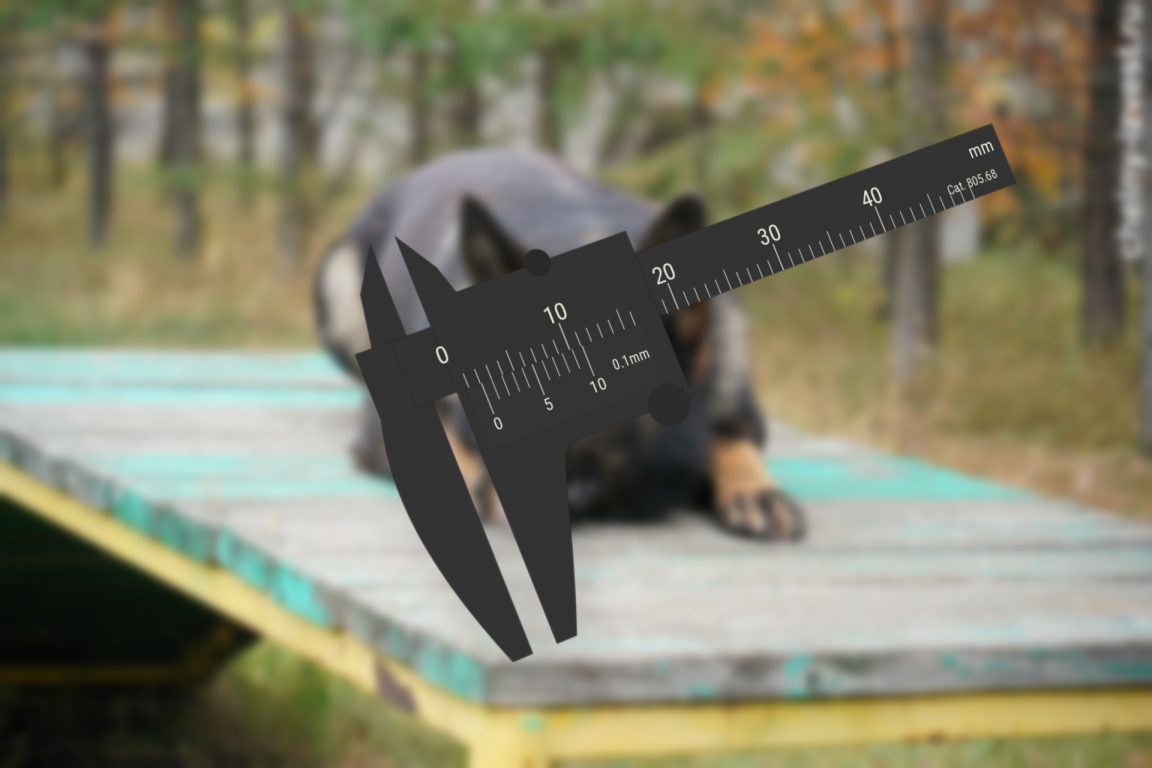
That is value=2.1 unit=mm
